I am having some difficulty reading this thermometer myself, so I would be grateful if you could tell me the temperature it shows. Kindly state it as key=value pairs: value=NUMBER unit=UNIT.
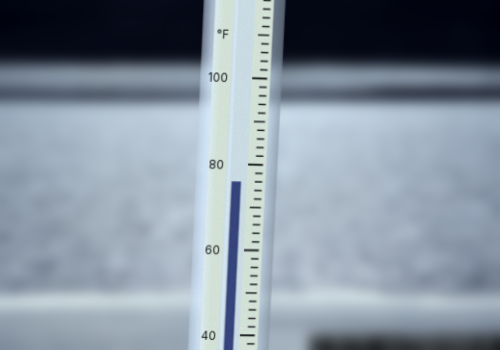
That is value=76 unit=°F
